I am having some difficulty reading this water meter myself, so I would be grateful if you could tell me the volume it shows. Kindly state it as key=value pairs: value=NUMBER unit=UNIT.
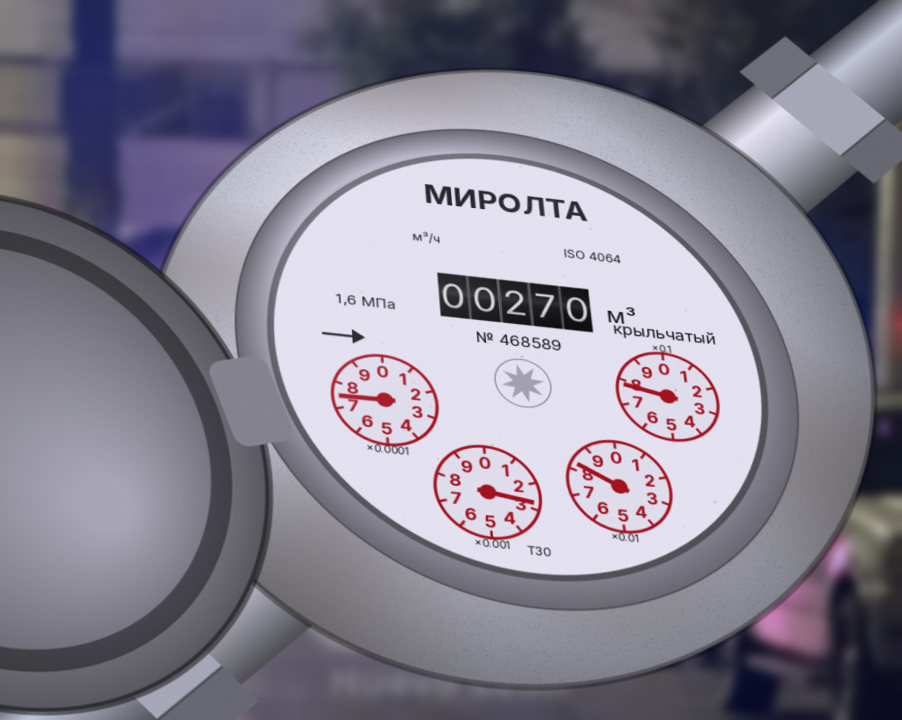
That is value=270.7827 unit=m³
